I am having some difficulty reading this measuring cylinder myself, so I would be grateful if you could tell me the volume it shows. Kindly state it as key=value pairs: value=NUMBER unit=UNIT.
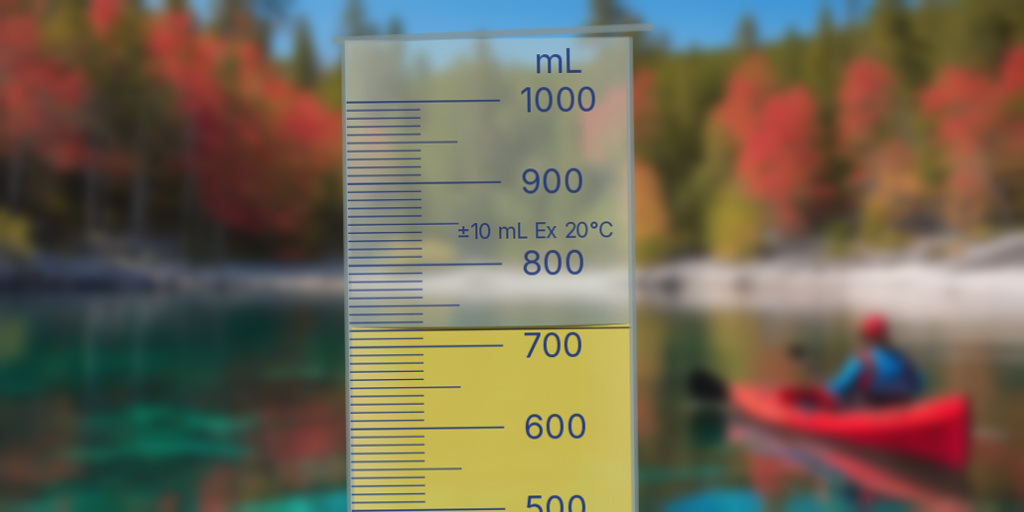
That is value=720 unit=mL
